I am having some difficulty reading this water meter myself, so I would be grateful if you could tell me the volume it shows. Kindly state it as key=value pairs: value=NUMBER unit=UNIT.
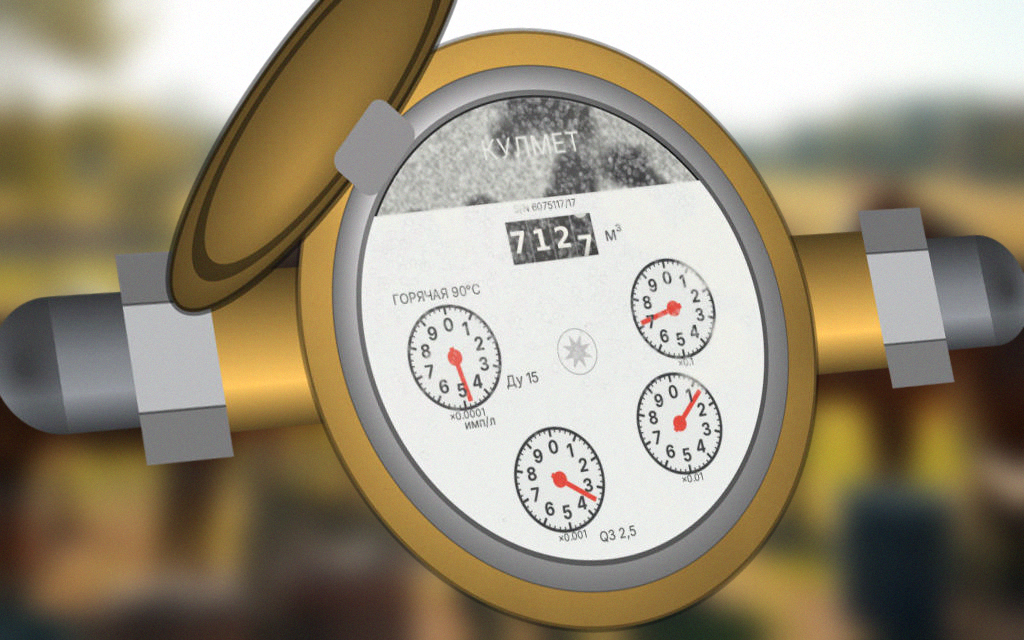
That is value=7126.7134 unit=m³
